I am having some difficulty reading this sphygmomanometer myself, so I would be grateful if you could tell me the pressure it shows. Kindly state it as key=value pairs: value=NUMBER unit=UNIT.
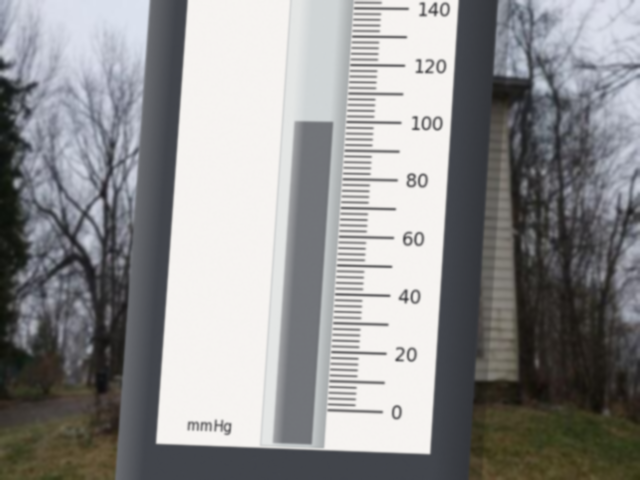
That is value=100 unit=mmHg
